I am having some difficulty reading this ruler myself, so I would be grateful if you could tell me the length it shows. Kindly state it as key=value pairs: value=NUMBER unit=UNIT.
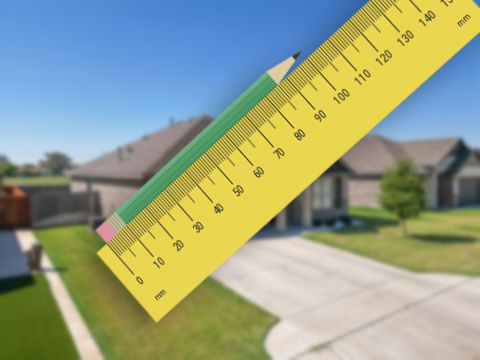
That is value=100 unit=mm
